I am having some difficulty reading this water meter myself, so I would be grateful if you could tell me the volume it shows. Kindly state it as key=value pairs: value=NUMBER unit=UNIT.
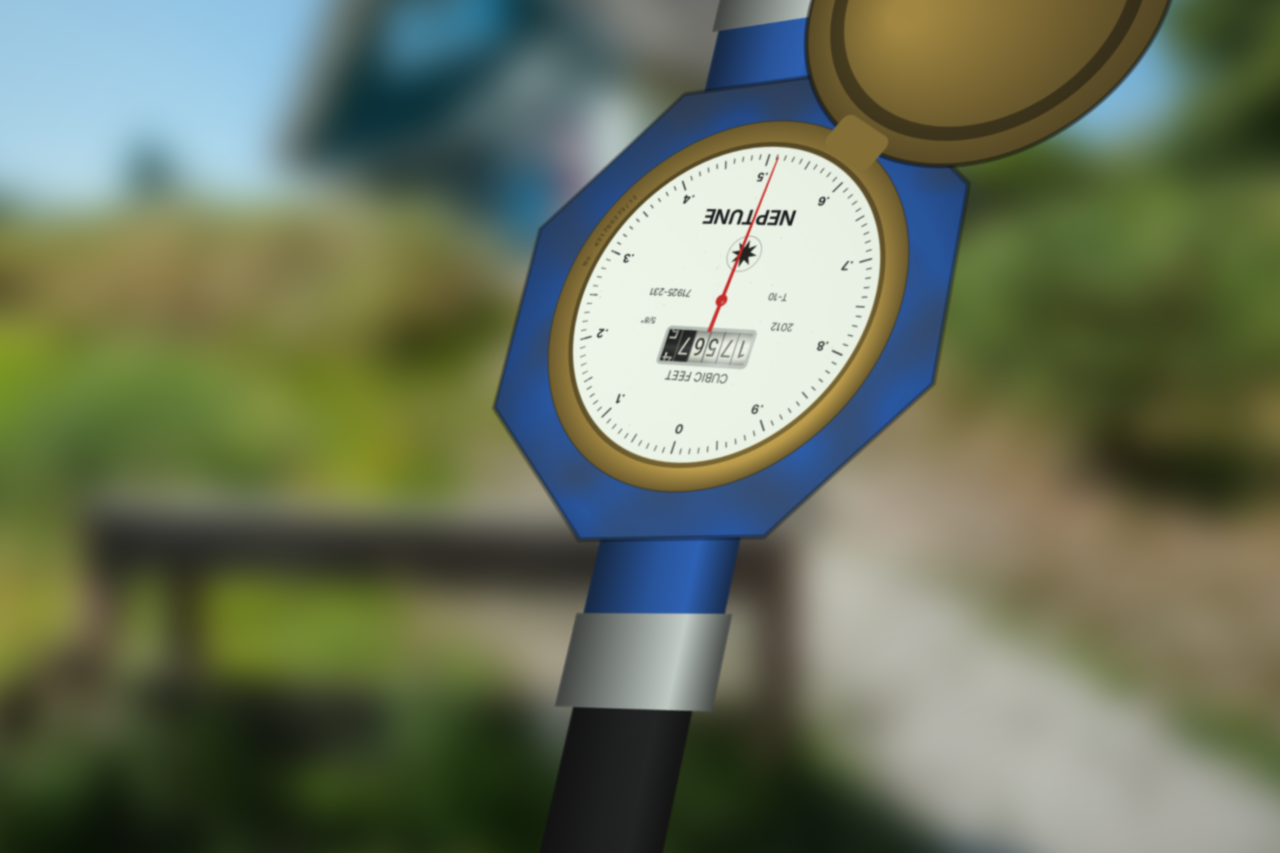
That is value=175674.51 unit=ft³
